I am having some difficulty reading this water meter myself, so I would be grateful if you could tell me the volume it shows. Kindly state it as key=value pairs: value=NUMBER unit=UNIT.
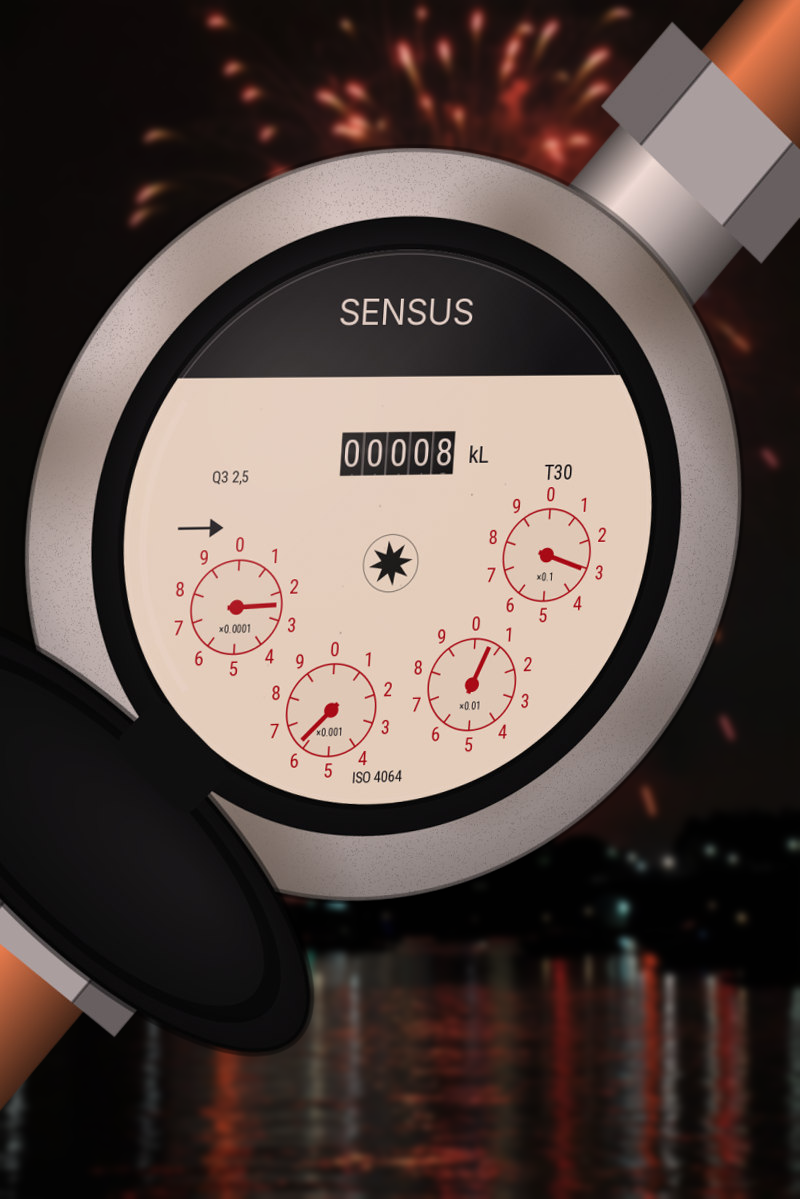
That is value=8.3062 unit=kL
